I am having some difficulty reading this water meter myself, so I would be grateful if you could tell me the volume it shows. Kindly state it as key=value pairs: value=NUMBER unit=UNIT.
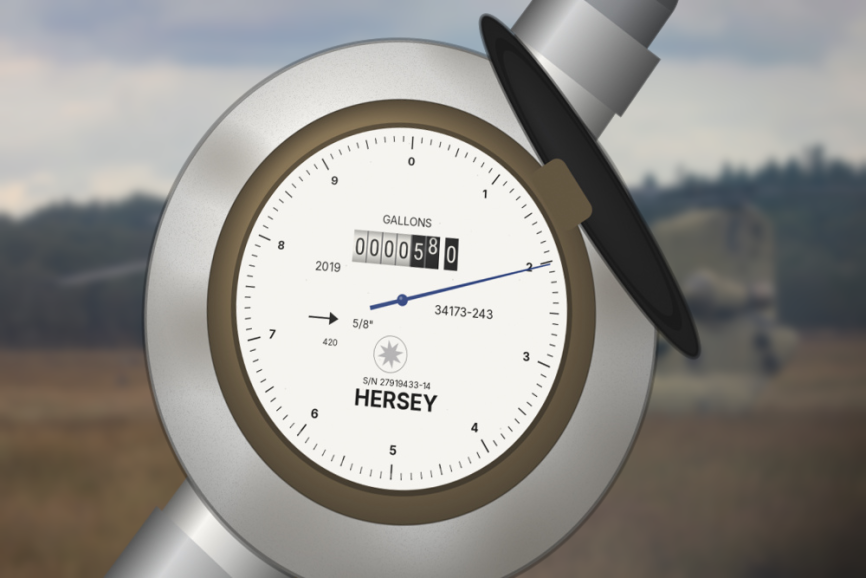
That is value=582.0 unit=gal
